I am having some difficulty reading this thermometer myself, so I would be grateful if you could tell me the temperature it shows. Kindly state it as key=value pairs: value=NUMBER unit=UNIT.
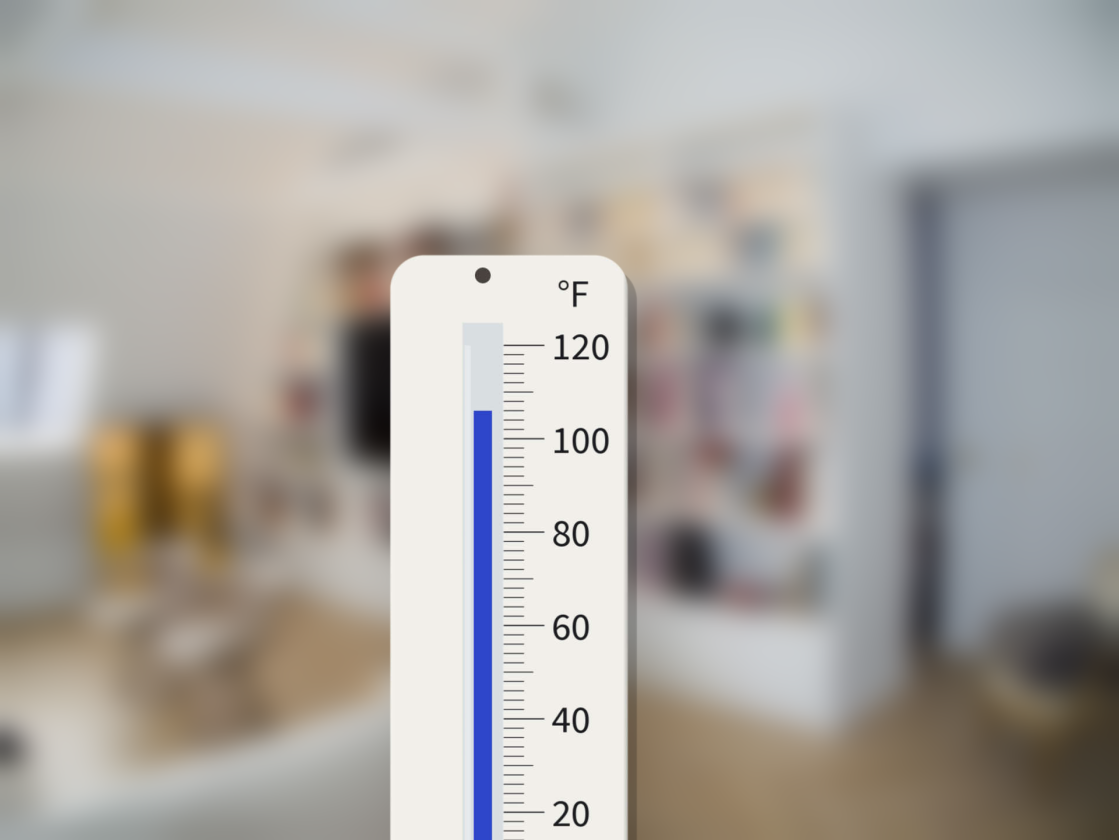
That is value=106 unit=°F
